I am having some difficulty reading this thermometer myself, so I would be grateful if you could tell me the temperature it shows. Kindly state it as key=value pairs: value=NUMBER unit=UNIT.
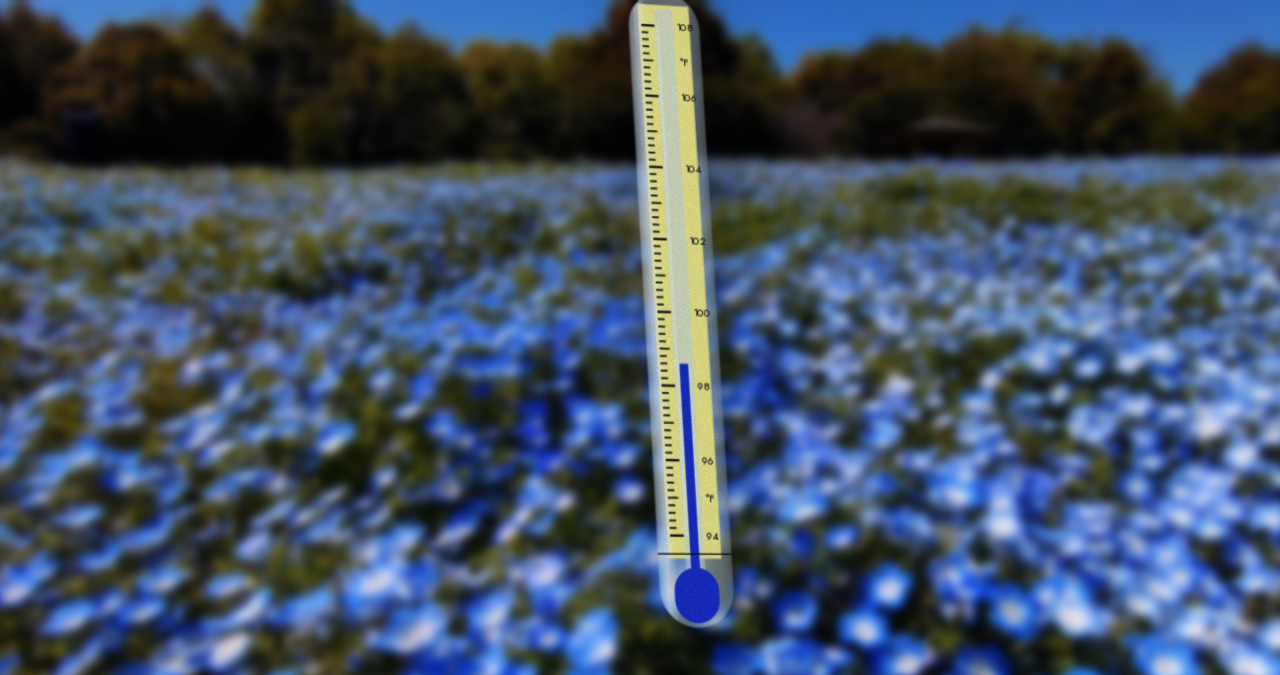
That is value=98.6 unit=°F
